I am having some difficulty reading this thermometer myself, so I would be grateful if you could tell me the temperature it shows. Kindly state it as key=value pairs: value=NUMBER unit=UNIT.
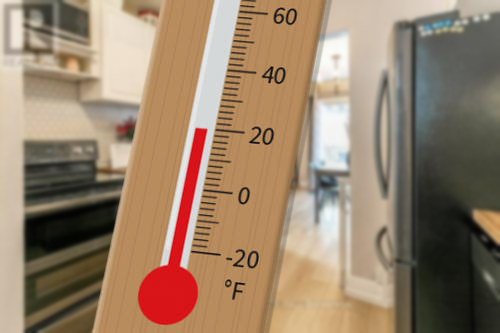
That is value=20 unit=°F
